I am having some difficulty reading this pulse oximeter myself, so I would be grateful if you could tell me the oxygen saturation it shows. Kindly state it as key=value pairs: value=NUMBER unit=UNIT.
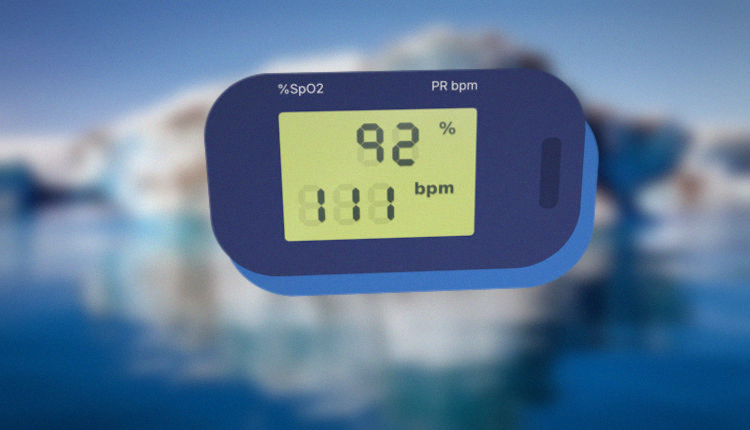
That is value=92 unit=%
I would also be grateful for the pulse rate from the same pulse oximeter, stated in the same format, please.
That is value=111 unit=bpm
